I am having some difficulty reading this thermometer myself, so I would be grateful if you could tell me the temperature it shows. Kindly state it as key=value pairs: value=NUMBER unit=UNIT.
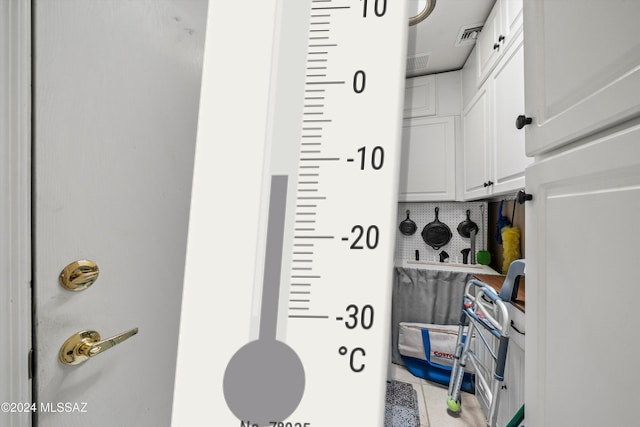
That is value=-12 unit=°C
